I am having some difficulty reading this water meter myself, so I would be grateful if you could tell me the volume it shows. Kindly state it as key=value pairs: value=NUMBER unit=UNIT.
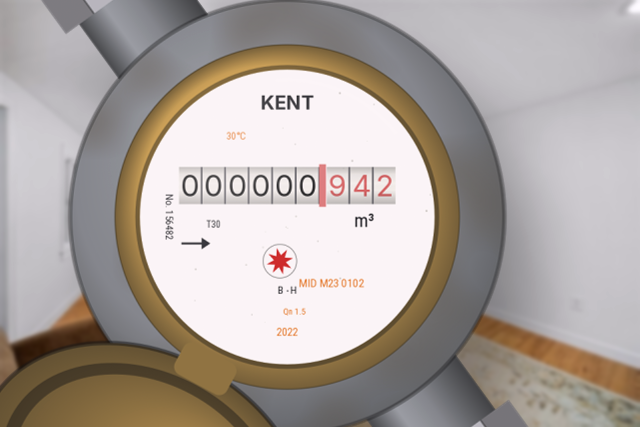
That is value=0.942 unit=m³
